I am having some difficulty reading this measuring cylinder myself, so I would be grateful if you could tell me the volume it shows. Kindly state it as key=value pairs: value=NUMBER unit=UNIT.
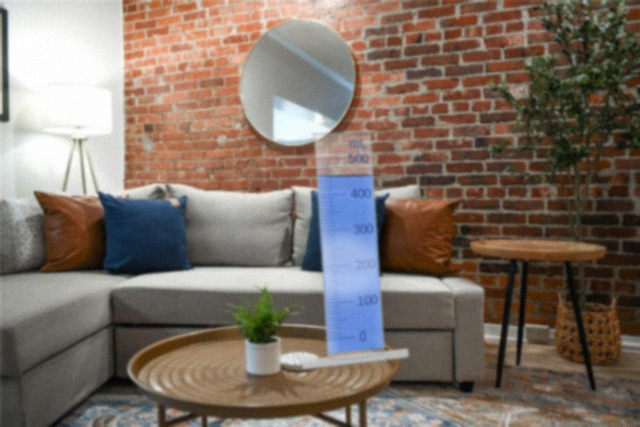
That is value=450 unit=mL
